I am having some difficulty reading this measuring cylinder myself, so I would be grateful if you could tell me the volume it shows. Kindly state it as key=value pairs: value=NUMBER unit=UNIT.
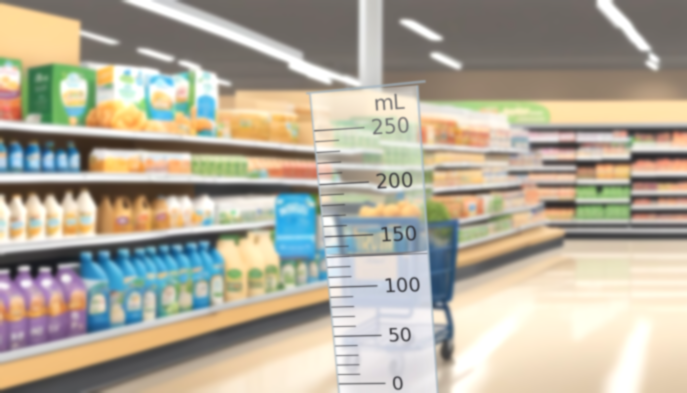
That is value=130 unit=mL
